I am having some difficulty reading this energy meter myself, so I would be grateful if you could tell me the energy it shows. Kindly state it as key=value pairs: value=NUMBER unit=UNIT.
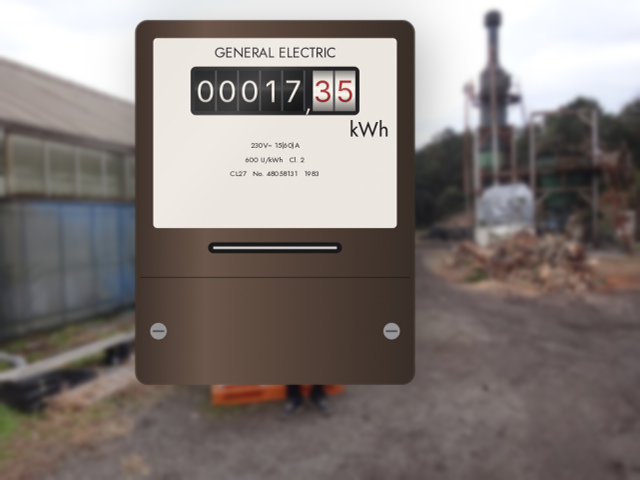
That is value=17.35 unit=kWh
